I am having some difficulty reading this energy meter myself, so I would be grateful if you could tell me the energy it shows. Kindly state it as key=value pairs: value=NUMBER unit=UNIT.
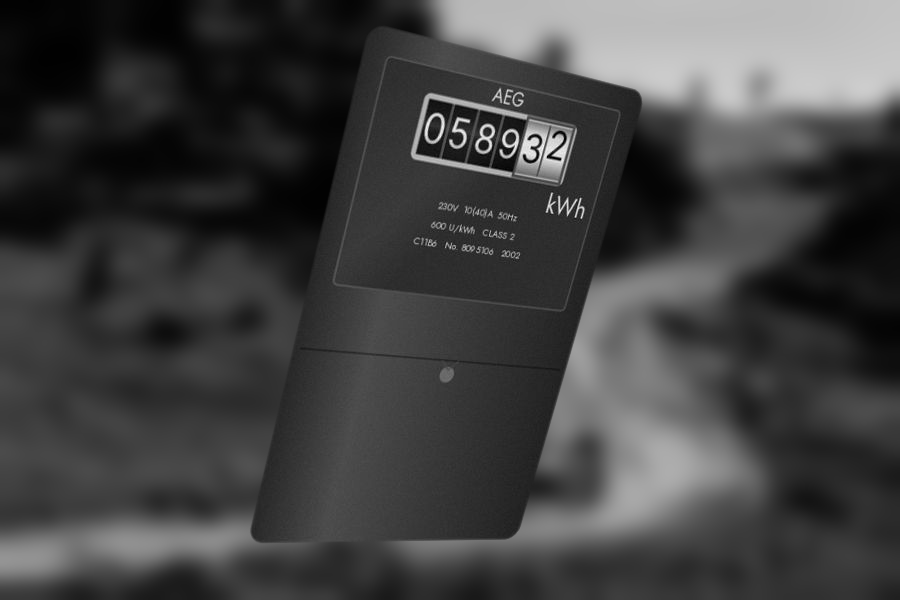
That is value=589.32 unit=kWh
